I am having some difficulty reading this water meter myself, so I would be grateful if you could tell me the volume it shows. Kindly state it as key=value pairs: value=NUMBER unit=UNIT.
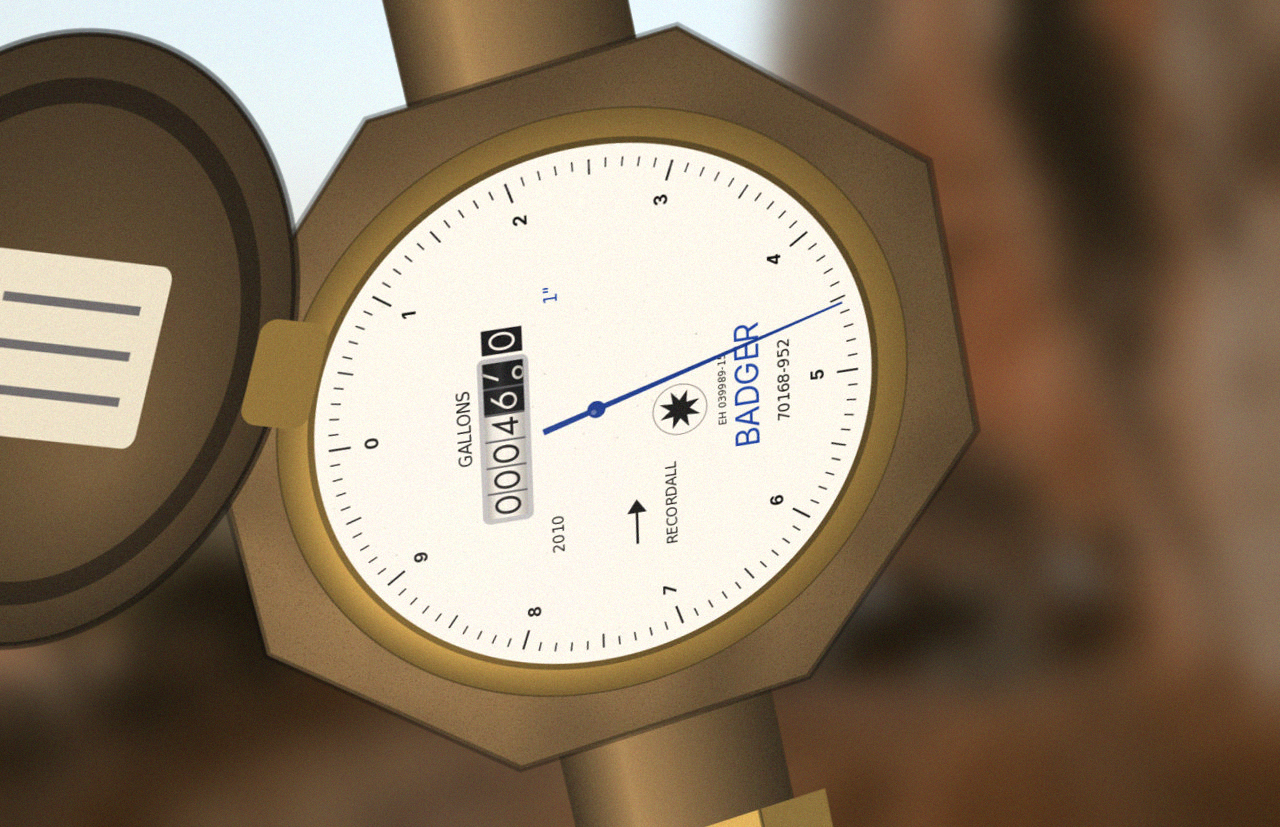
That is value=4674.5 unit=gal
